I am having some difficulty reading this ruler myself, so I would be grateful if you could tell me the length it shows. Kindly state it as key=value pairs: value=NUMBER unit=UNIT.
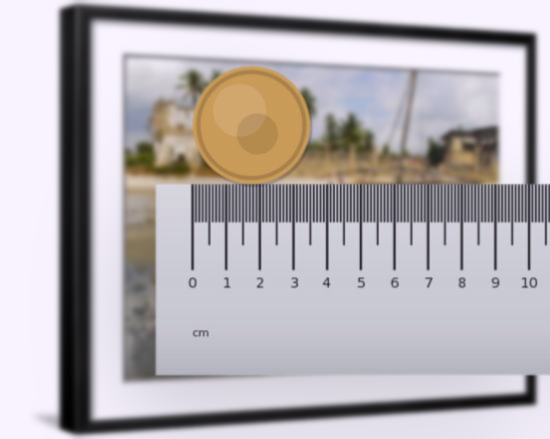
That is value=3.5 unit=cm
